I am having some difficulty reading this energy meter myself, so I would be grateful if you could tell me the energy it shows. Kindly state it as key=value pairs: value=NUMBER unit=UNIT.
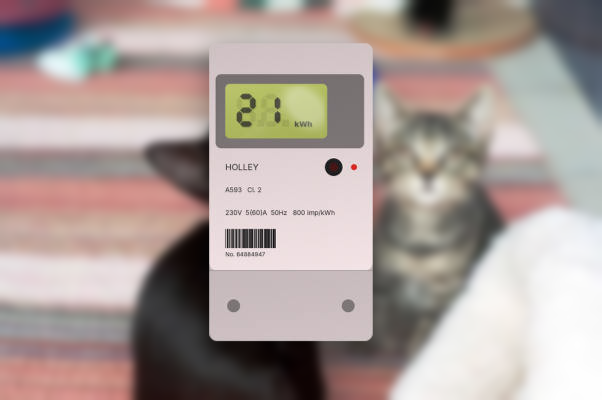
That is value=21 unit=kWh
